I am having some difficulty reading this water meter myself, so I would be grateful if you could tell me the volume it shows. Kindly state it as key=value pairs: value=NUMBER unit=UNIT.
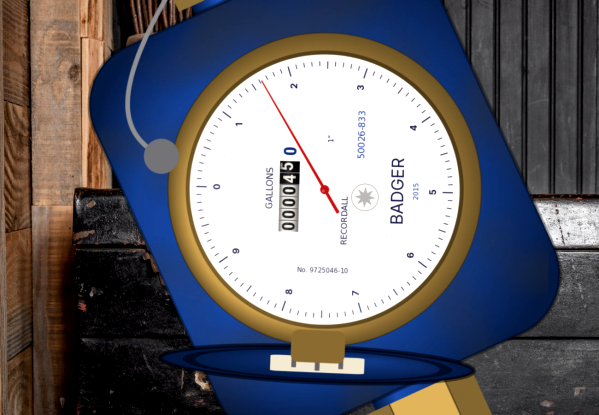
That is value=451.6 unit=gal
